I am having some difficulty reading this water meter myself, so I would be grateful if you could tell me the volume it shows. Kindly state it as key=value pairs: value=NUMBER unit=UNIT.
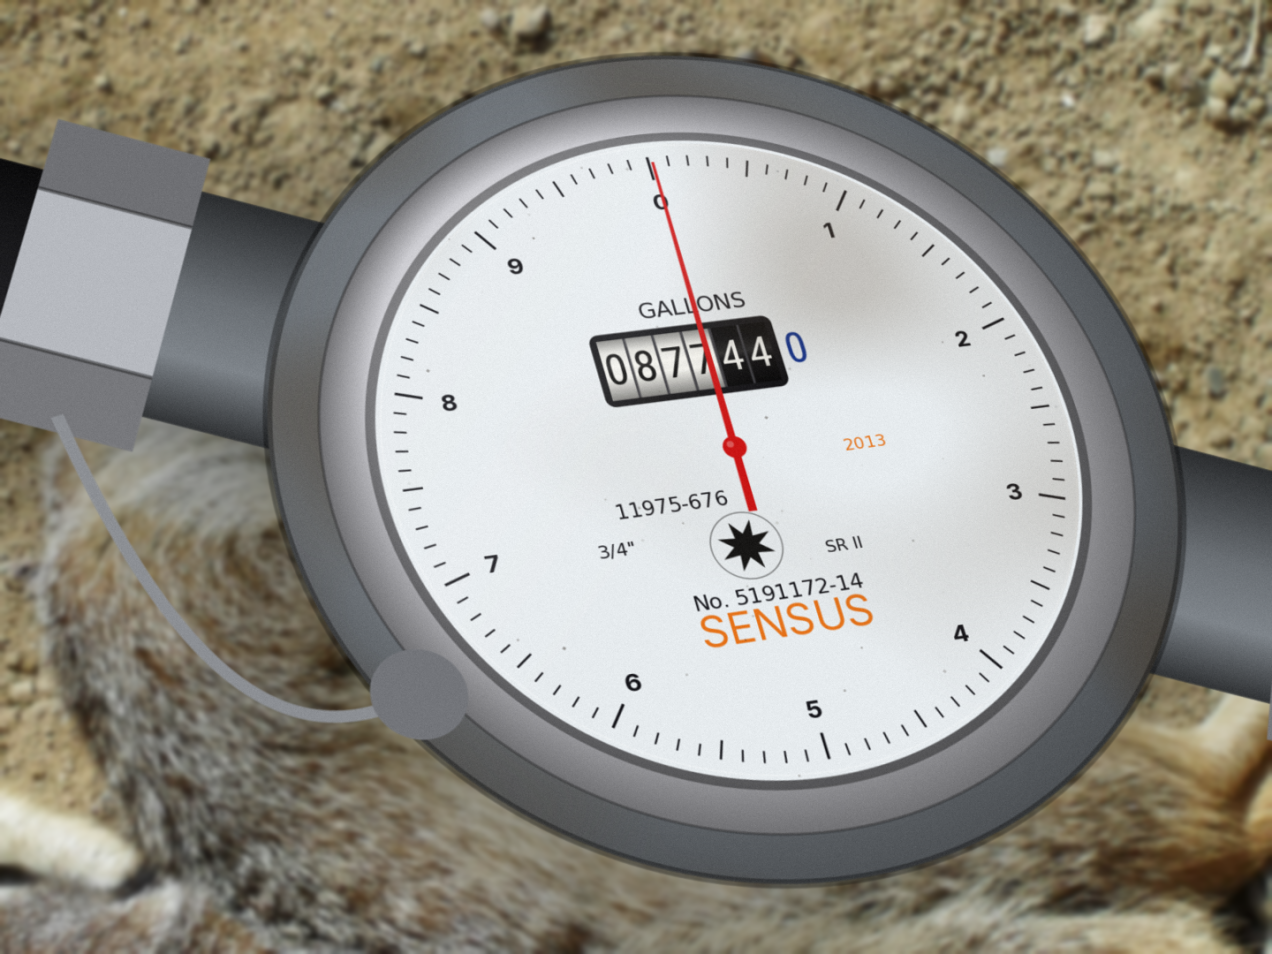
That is value=877440.0 unit=gal
